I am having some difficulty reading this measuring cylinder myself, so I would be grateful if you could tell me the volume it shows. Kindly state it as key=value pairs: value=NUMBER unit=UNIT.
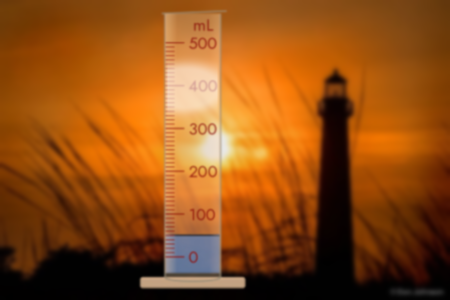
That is value=50 unit=mL
